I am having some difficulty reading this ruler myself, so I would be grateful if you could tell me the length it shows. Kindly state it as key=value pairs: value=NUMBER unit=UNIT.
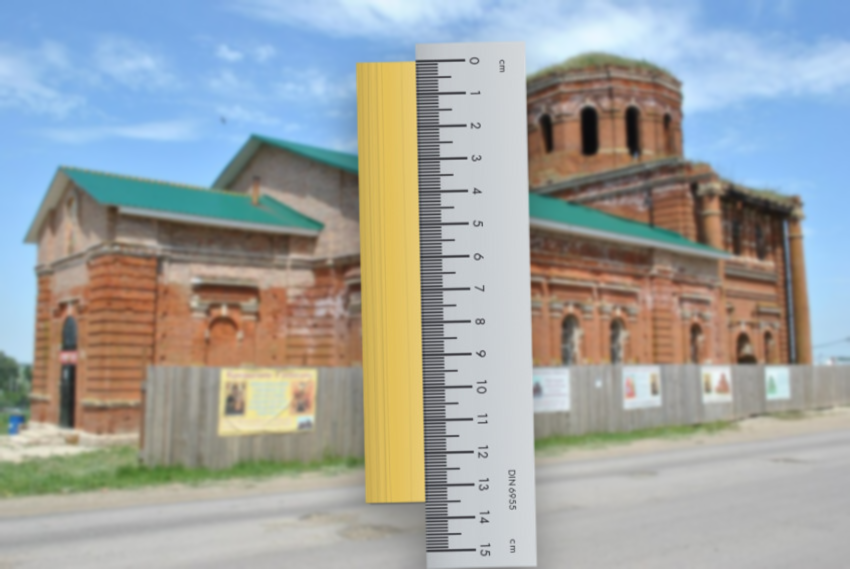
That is value=13.5 unit=cm
